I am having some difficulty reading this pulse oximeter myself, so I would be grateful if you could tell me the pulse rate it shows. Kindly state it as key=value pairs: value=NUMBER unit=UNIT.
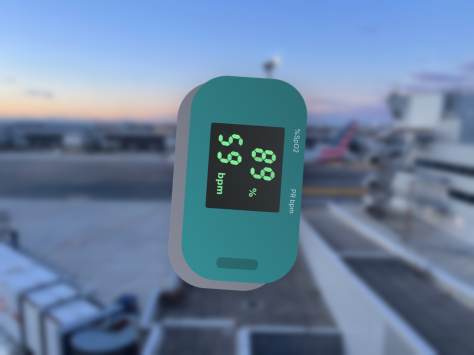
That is value=59 unit=bpm
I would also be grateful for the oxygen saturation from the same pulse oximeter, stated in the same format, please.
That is value=89 unit=%
